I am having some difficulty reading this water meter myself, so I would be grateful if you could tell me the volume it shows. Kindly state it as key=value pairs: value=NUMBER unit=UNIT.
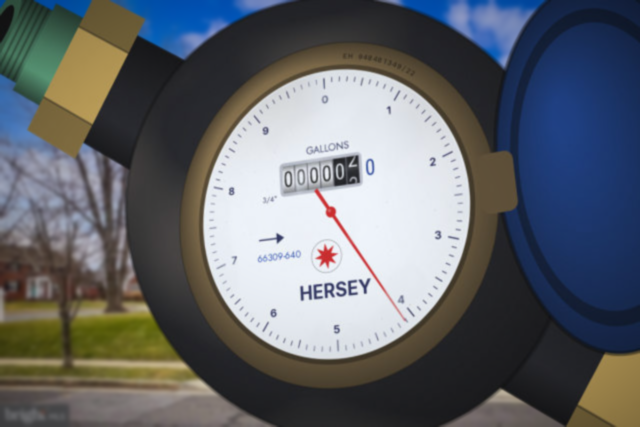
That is value=24.1 unit=gal
